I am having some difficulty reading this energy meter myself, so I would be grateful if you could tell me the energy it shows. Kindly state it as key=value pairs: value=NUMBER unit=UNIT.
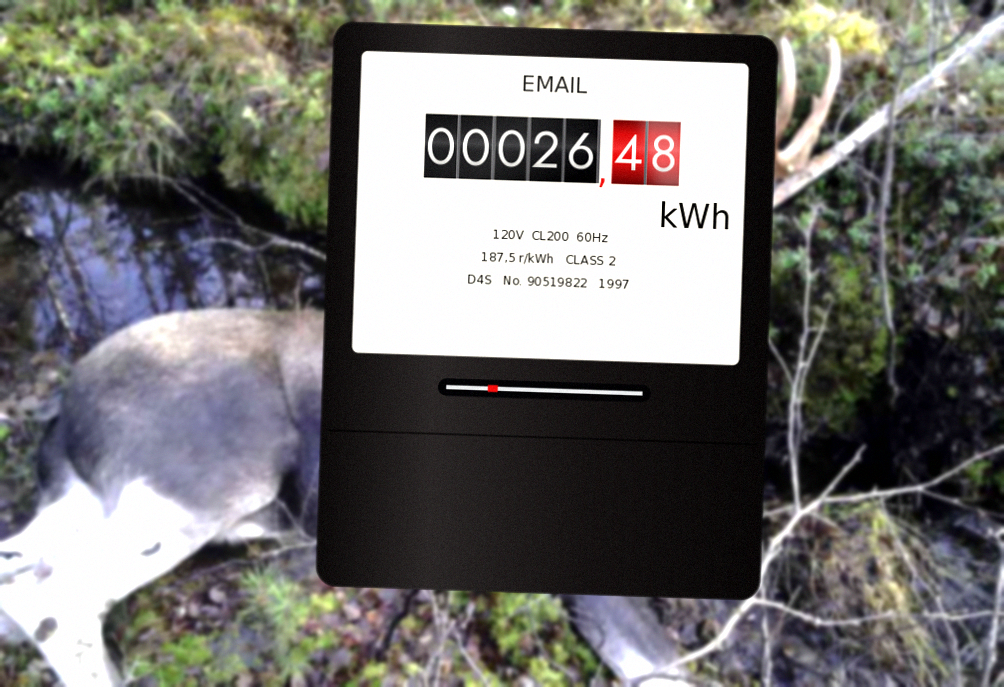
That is value=26.48 unit=kWh
